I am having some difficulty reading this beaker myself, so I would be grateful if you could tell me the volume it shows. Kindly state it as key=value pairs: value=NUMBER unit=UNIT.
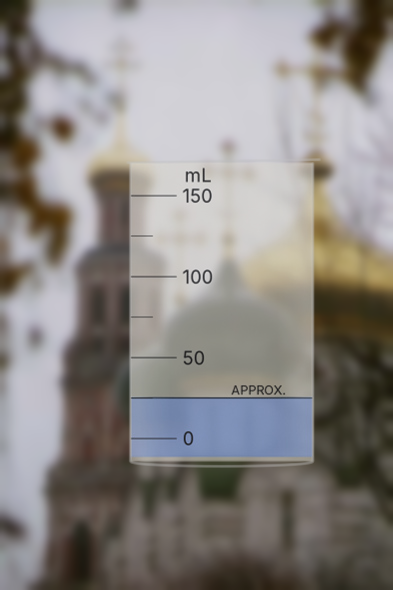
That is value=25 unit=mL
